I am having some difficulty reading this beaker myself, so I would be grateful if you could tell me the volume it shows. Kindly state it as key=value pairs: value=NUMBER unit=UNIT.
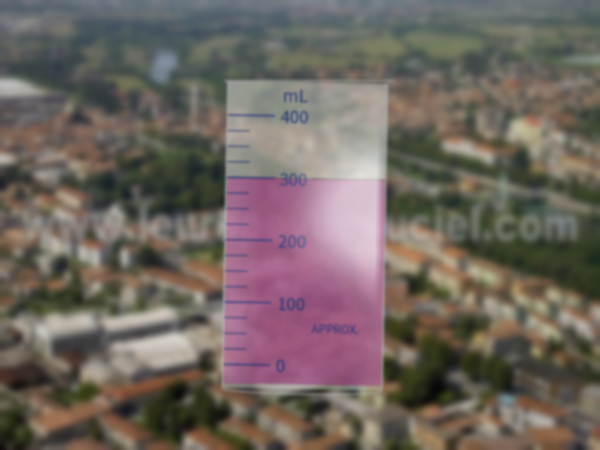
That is value=300 unit=mL
